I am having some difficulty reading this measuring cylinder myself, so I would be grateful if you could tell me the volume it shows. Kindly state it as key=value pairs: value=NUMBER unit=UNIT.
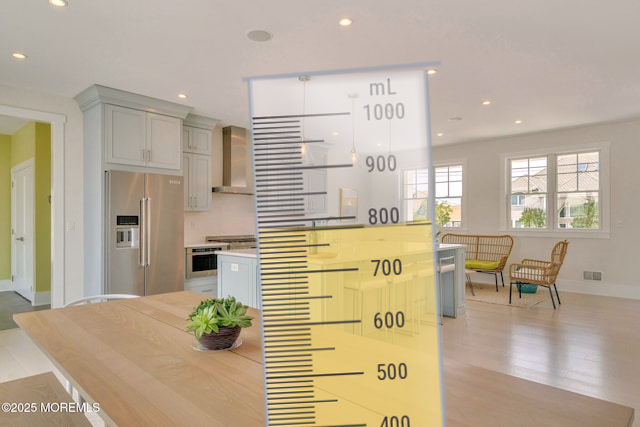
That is value=780 unit=mL
